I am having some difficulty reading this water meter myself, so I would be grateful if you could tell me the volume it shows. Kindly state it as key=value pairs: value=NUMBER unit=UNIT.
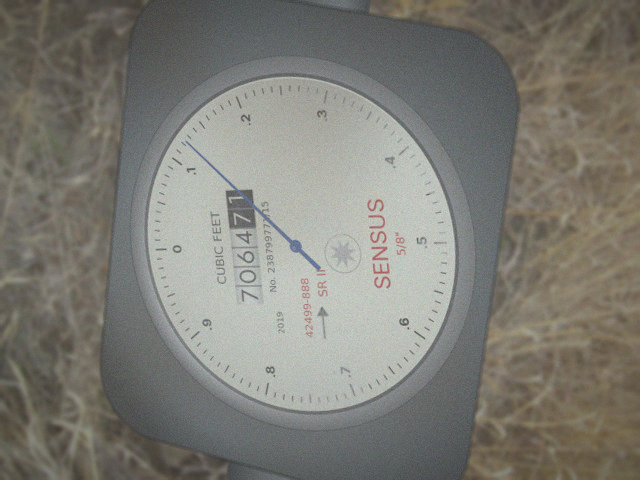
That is value=706471.12 unit=ft³
